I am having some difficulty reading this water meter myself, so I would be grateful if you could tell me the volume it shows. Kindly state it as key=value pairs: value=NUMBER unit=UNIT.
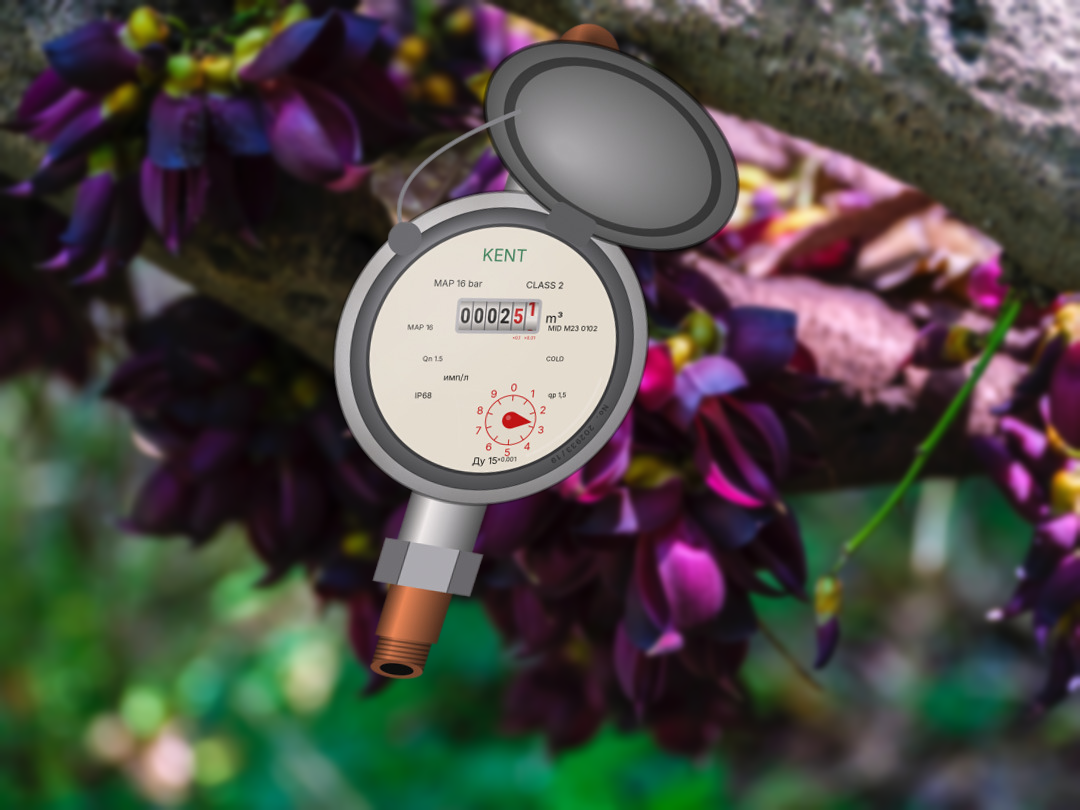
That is value=2.512 unit=m³
